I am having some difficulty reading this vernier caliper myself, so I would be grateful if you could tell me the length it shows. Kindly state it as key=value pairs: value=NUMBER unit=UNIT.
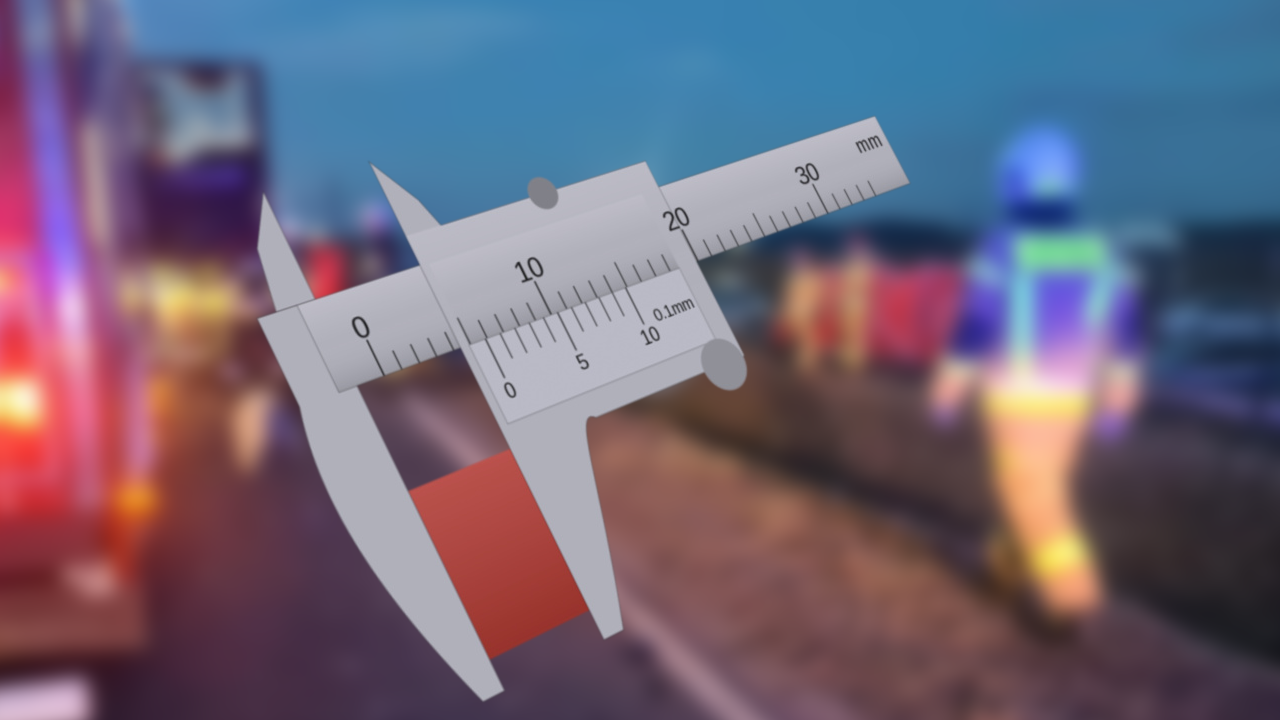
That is value=5.9 unit=mm
